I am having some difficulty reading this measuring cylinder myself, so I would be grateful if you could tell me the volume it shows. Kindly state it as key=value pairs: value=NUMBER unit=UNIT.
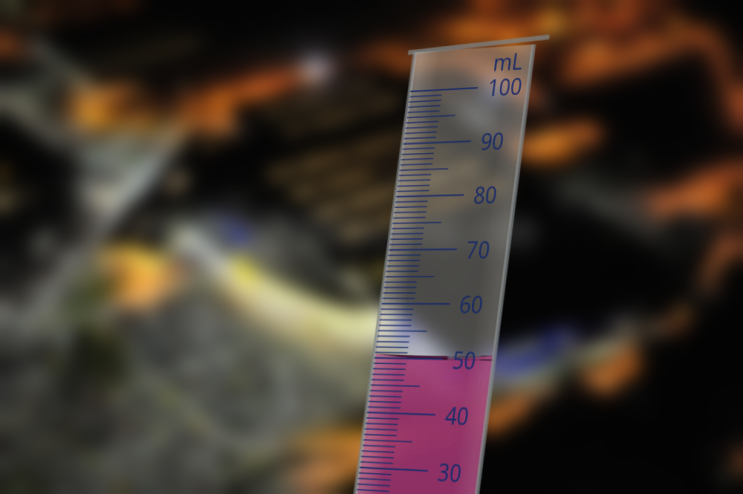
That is value=50 unit=mL
